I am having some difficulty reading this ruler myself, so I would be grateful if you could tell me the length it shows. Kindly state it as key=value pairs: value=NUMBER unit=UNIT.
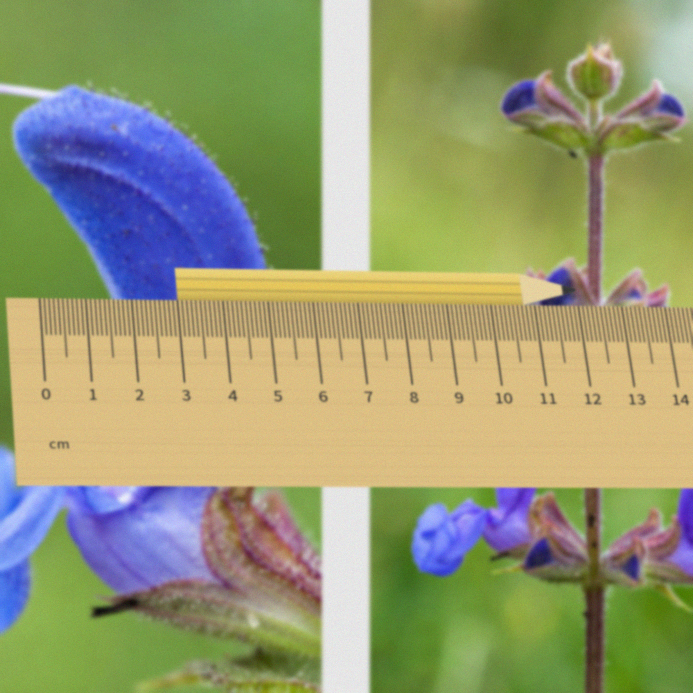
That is value=9 unit=cm
